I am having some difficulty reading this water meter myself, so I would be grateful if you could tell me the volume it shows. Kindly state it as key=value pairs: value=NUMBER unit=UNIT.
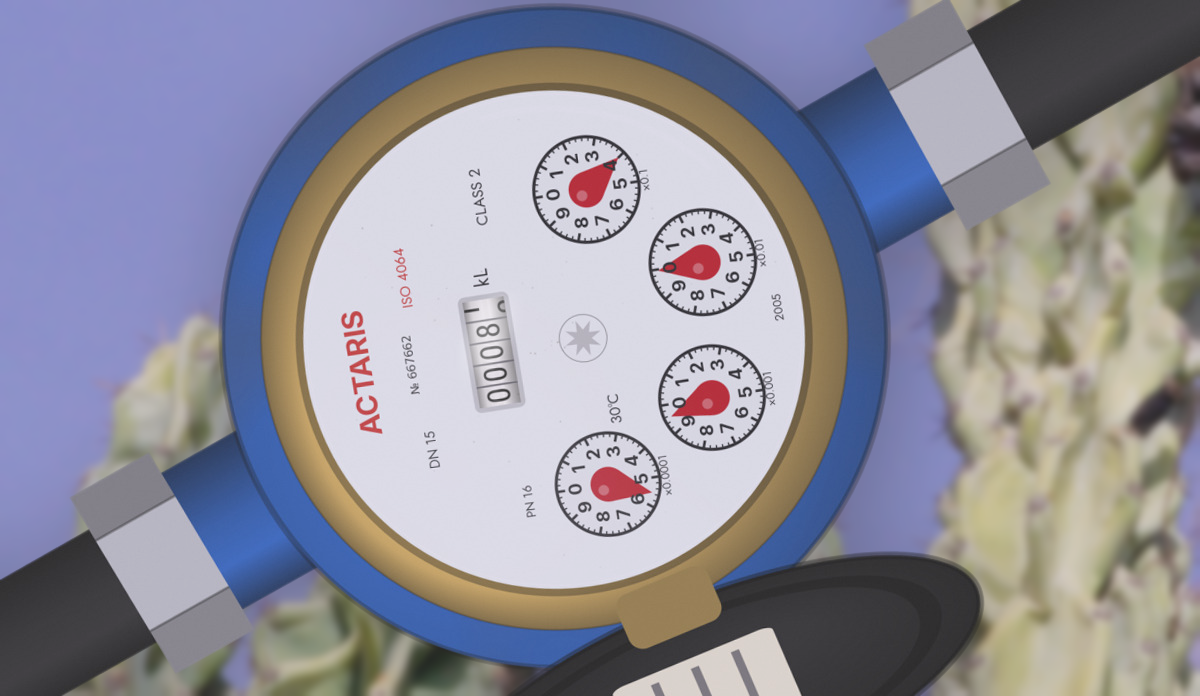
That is value=81.3995 unit=kL
